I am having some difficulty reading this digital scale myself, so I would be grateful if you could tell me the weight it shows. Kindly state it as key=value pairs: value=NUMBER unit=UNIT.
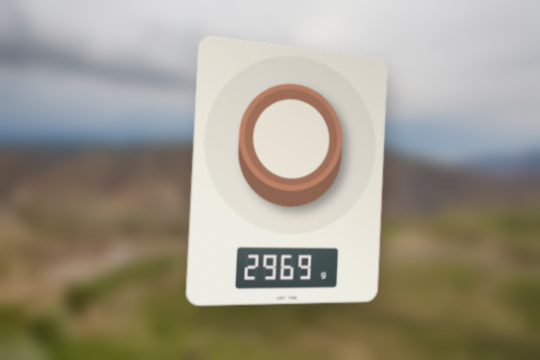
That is value=2969 unit=g
